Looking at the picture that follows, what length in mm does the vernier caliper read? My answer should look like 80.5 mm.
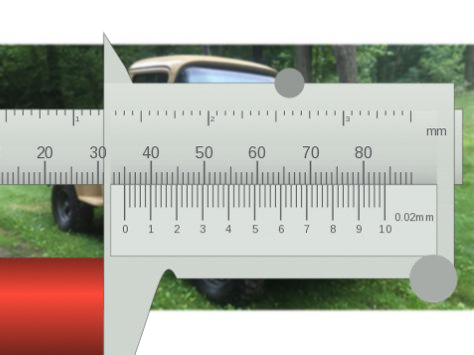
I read 35.0 mm
